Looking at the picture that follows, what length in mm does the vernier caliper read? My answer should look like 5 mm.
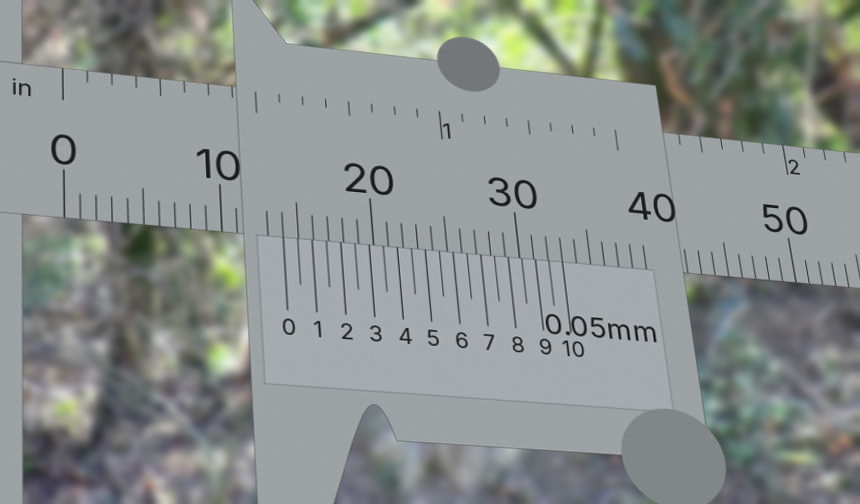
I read 14.0 mm
